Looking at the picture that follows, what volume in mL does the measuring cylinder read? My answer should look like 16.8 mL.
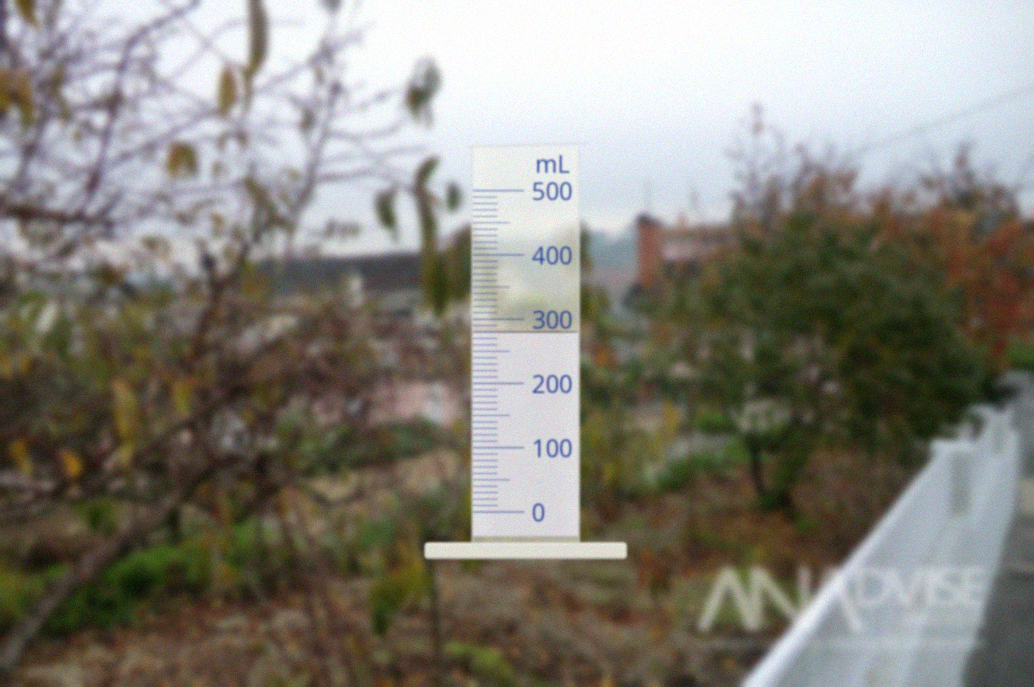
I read 280 mL
